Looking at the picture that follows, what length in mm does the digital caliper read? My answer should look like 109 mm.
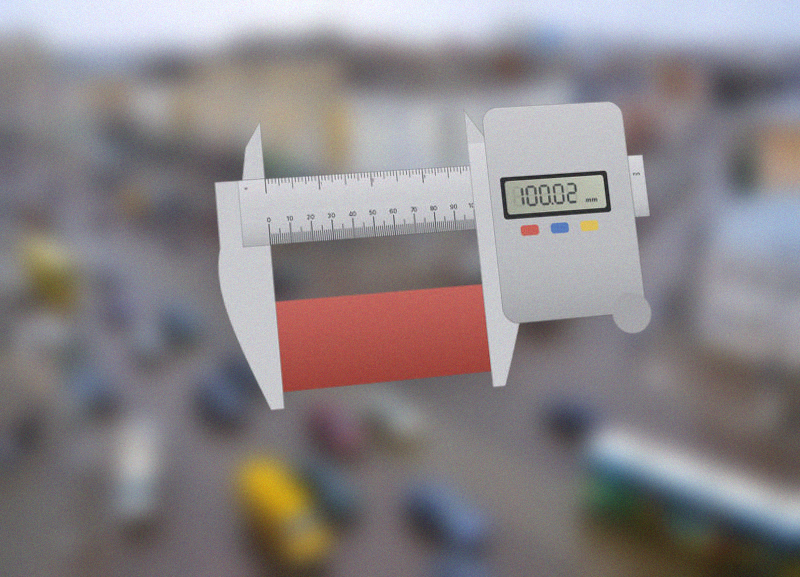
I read 100.02 mm
